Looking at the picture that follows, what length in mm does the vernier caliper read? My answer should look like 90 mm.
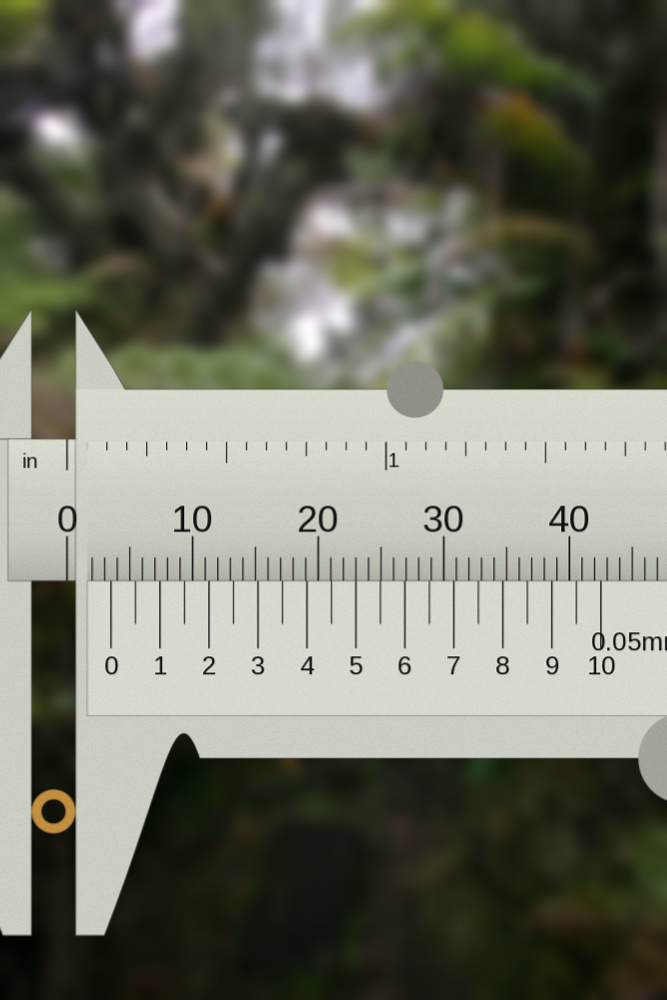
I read 3.5 mm
